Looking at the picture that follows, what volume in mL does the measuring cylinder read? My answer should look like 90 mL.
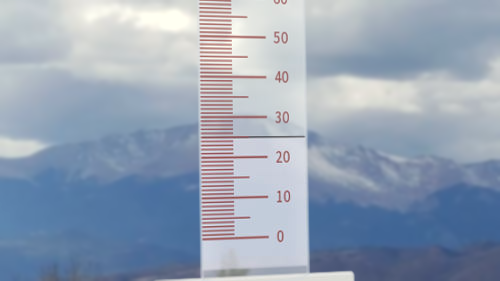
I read 25 mL
